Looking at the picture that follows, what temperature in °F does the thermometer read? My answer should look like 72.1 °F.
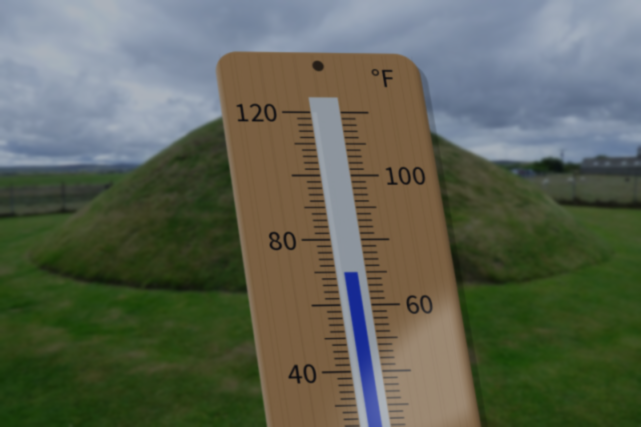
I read 70 °F
